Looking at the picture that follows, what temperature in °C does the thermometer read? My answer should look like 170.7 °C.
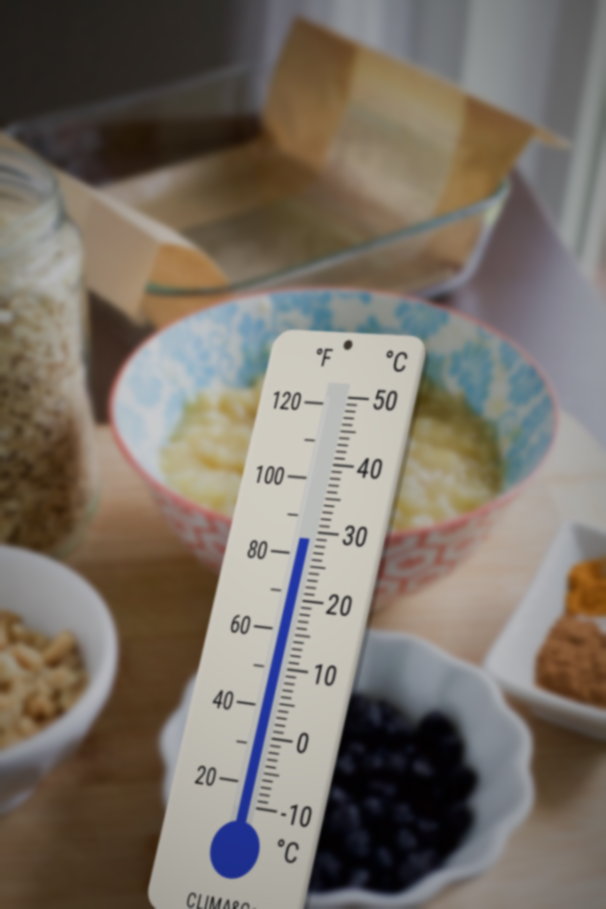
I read 29 °C
